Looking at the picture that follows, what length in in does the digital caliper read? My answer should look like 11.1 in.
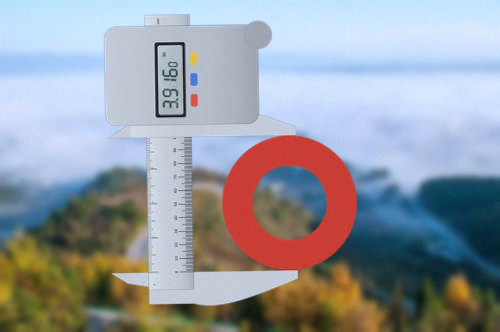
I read 3.9160 in
